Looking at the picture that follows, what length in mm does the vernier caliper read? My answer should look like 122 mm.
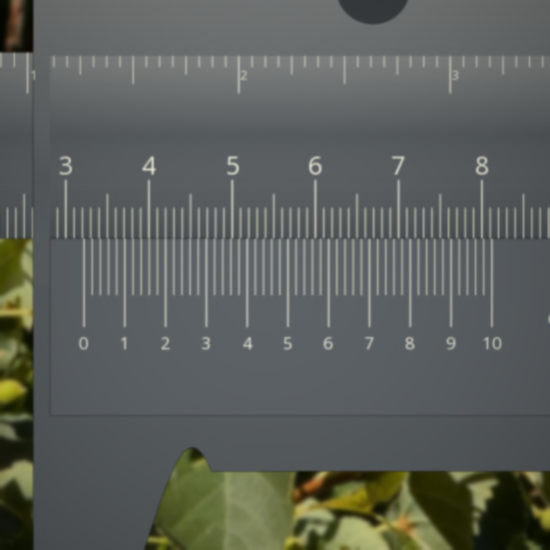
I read 32.2 mm
